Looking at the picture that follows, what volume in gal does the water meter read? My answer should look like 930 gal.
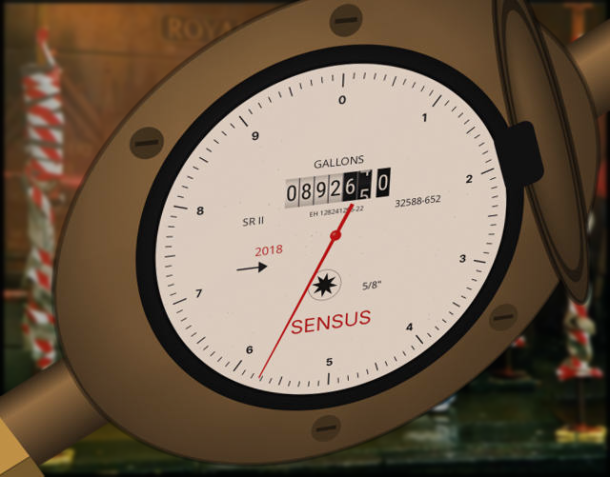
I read 892645.7 gal
